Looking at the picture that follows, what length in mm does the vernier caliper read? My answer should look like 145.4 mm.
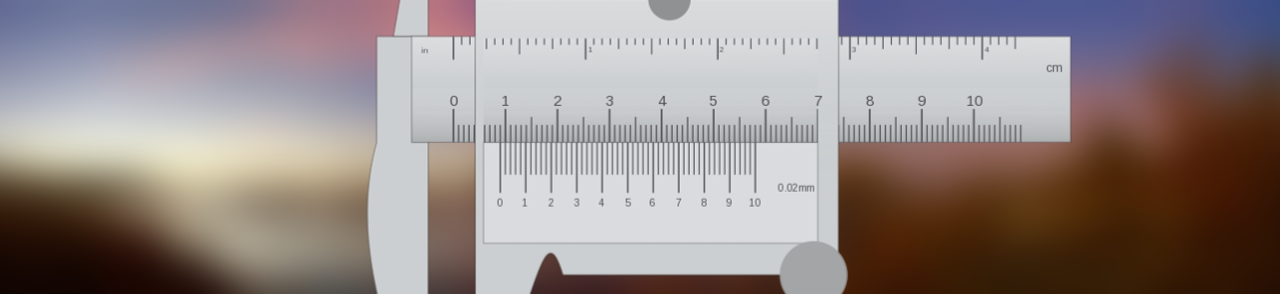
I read 9.0 mm
